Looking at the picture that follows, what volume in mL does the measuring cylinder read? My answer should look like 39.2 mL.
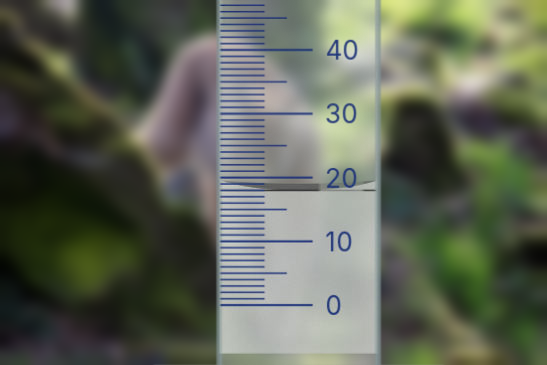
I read 18 mL
